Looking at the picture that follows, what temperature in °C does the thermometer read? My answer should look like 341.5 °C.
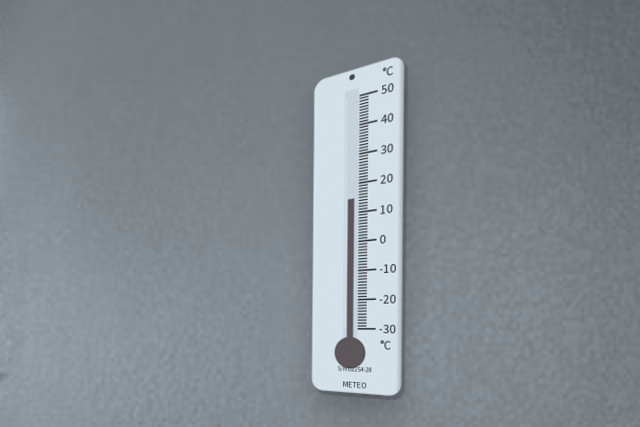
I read 15 °C
